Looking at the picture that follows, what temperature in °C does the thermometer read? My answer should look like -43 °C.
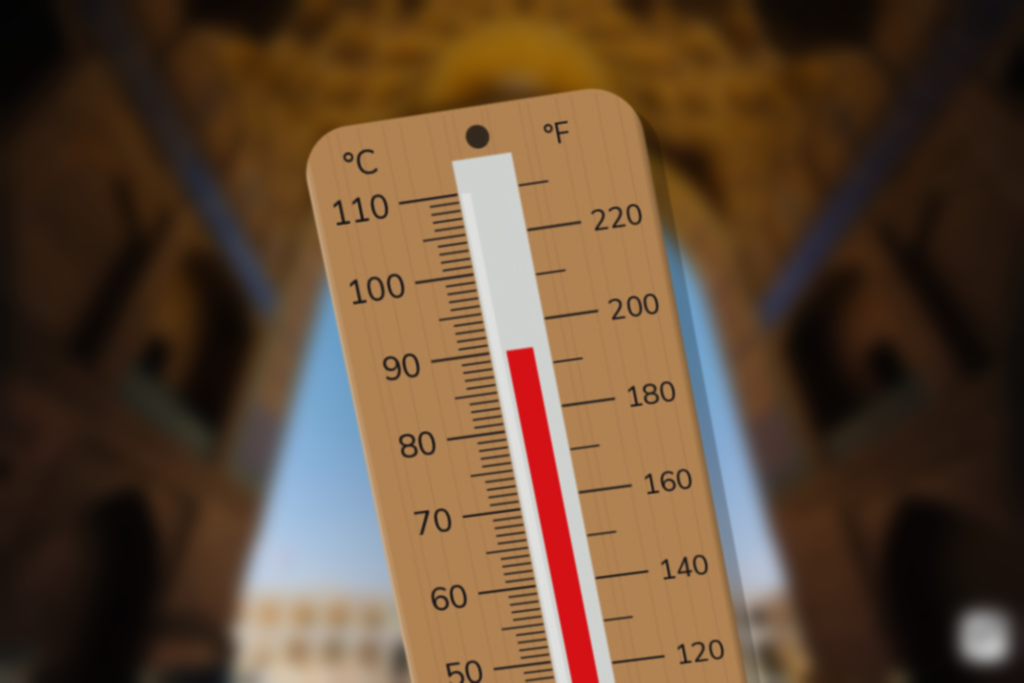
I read 90 °C
